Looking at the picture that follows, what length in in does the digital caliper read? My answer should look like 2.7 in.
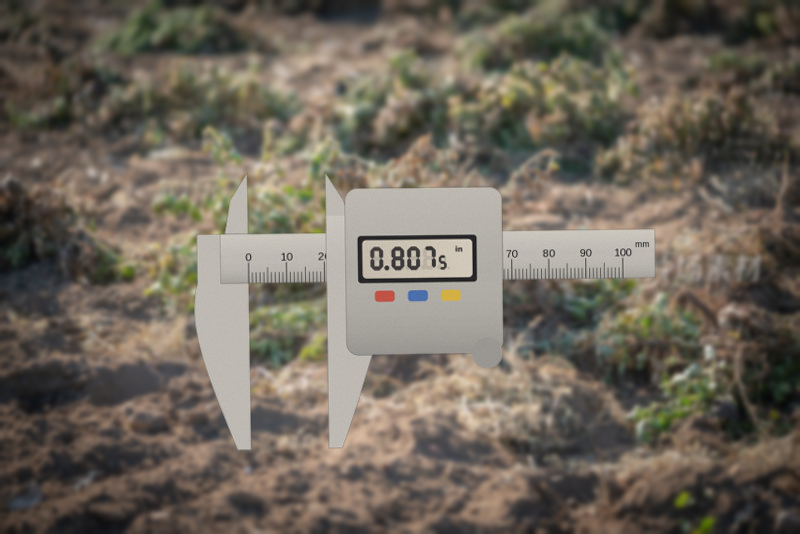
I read 0.8075 in
